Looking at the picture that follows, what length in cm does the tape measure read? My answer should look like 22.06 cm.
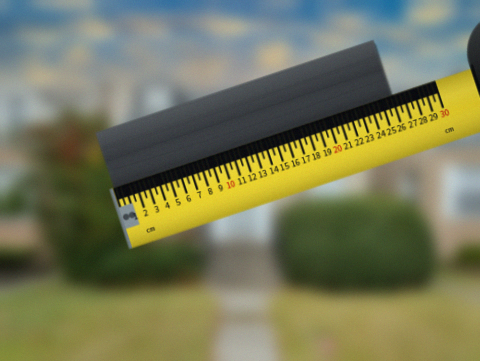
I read 26 cm
